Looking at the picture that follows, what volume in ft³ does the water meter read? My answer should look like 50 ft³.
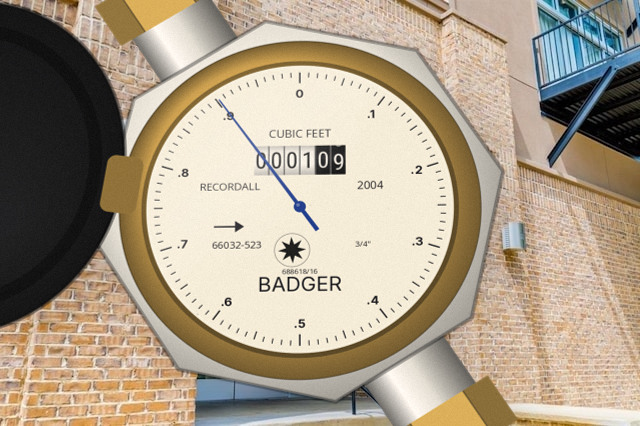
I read 108.90 ft³
